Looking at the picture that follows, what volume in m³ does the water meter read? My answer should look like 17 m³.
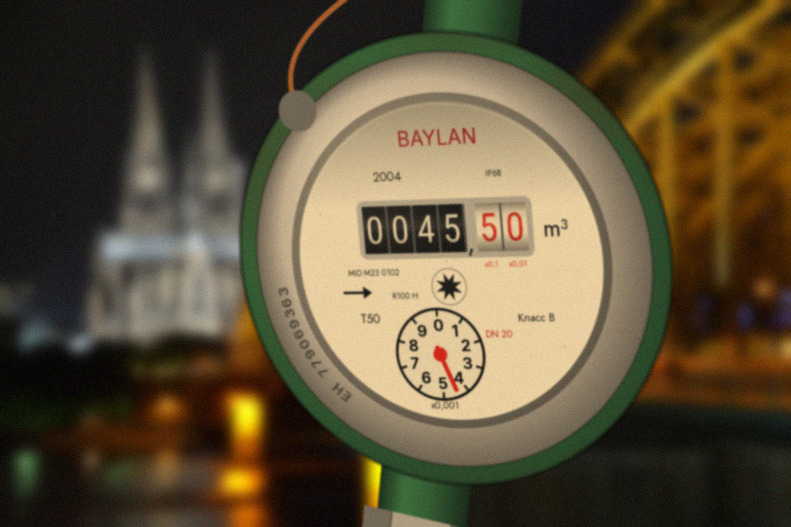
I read 45.504 m³
